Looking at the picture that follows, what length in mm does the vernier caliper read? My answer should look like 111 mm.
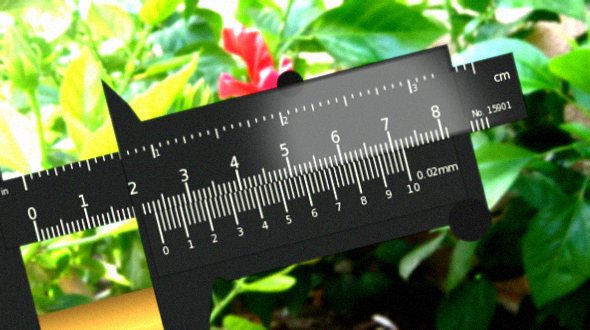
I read 23.0 mm
